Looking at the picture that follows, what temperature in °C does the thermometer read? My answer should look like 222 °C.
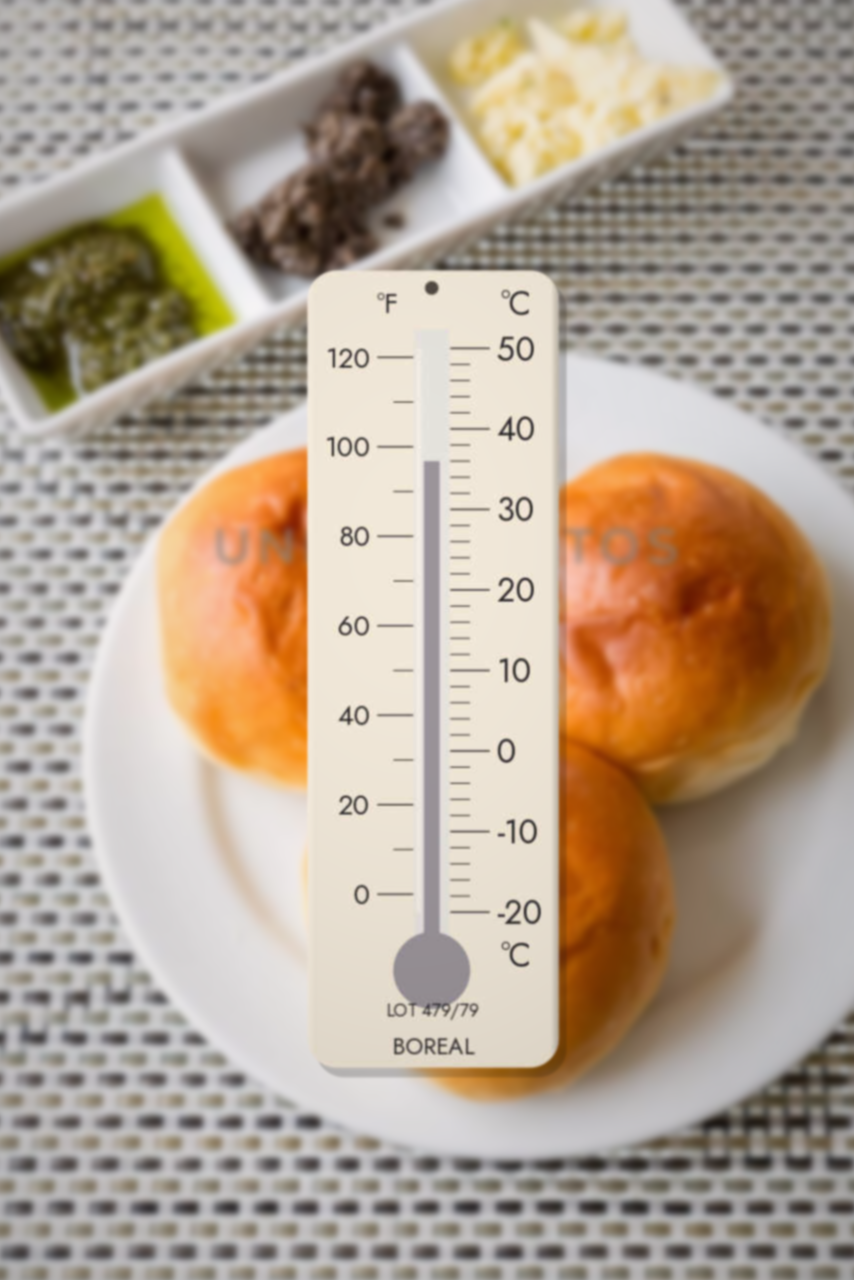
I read 36 °C
